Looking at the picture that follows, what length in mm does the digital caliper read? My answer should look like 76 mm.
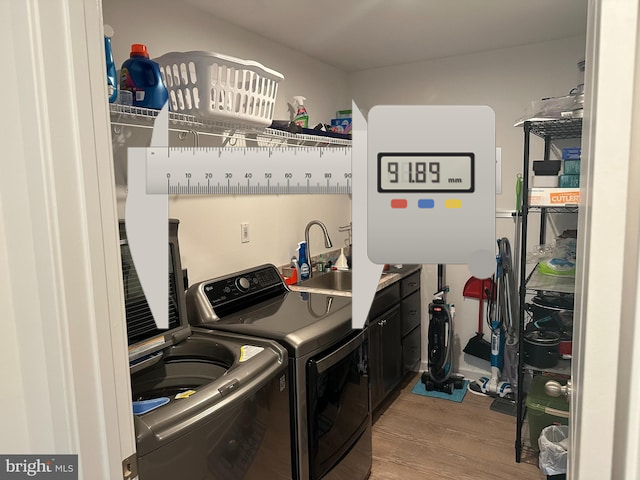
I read 91.89 mm
